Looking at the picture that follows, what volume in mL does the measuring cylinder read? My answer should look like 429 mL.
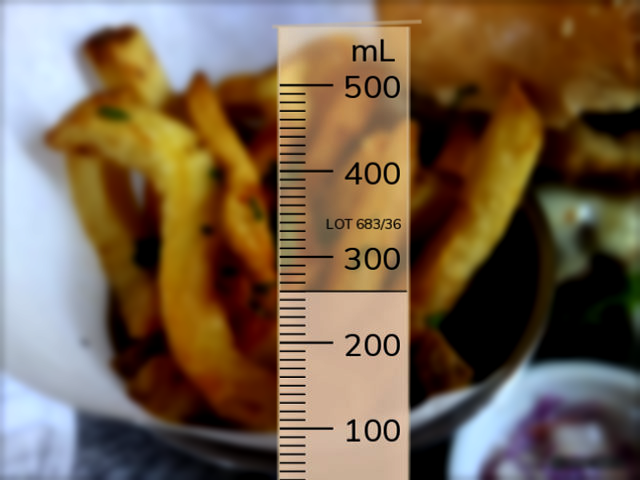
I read 260 mL
